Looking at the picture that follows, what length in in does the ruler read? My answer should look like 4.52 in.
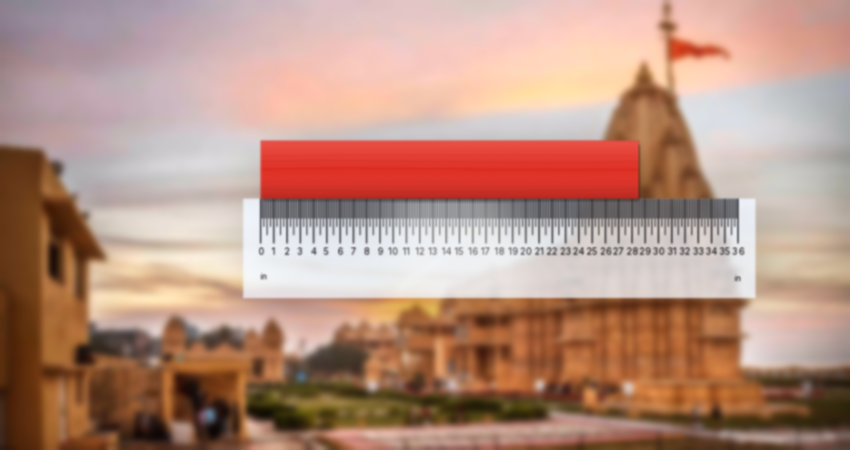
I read 28.5 in
